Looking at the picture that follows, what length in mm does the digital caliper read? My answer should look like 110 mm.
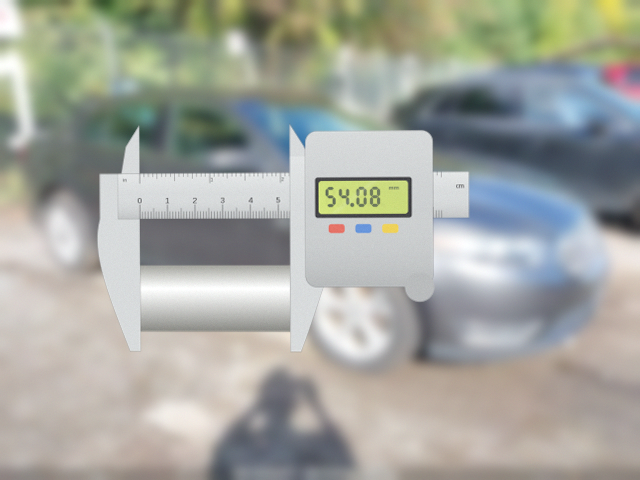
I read 54.08 mm
